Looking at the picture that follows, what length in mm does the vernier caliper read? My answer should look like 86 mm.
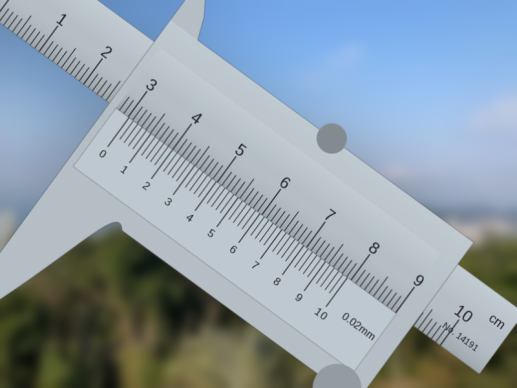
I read 30.2 mm
